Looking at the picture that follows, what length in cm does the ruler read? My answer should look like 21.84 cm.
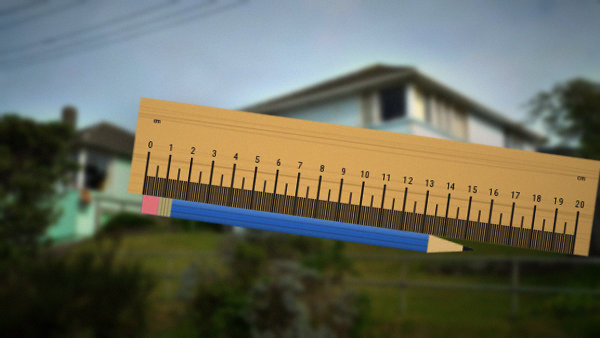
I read 15.5 cm
